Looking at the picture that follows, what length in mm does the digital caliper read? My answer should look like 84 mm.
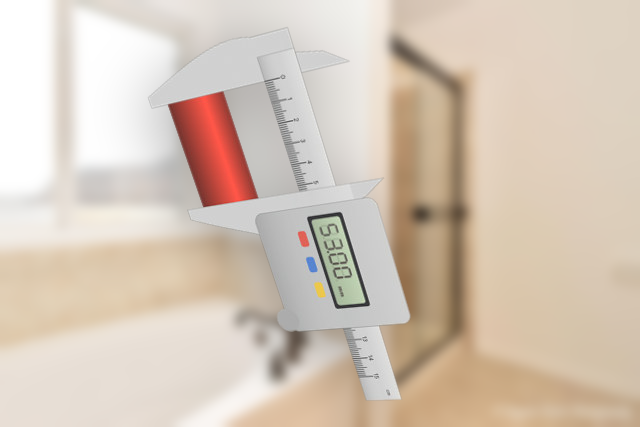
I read 53.00 mm
